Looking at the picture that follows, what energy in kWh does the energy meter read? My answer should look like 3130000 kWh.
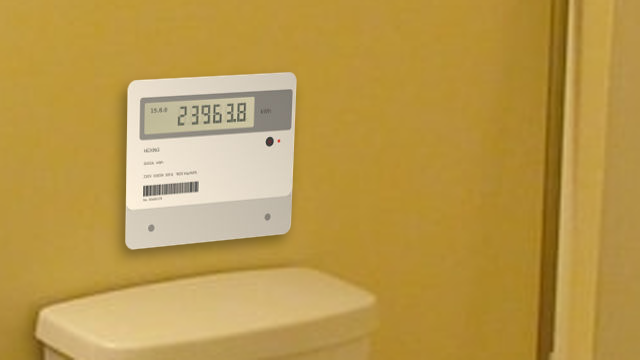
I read 23963.8 kWh
